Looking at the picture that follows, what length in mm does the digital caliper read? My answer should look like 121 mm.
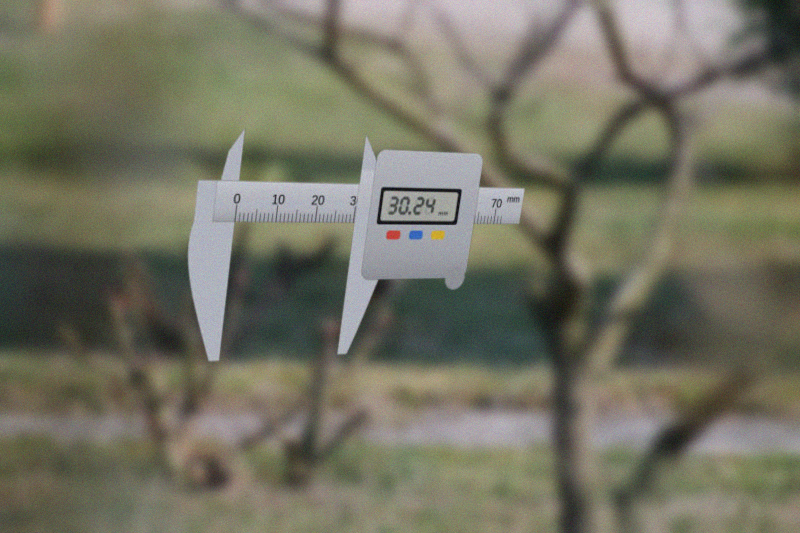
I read 30.24 mm
